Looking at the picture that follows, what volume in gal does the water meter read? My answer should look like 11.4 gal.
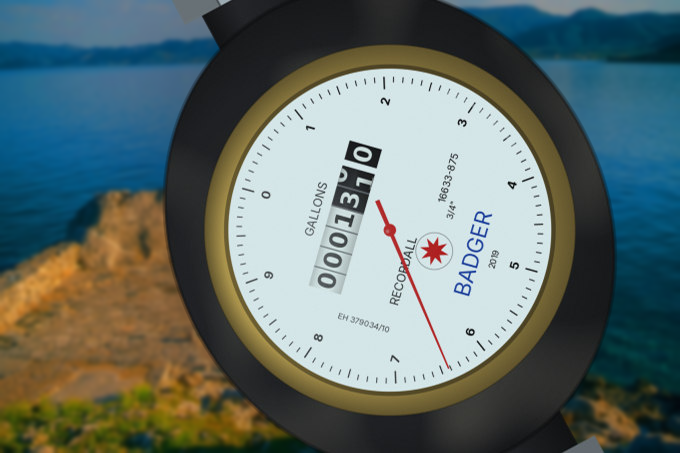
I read 1306.4 gal
